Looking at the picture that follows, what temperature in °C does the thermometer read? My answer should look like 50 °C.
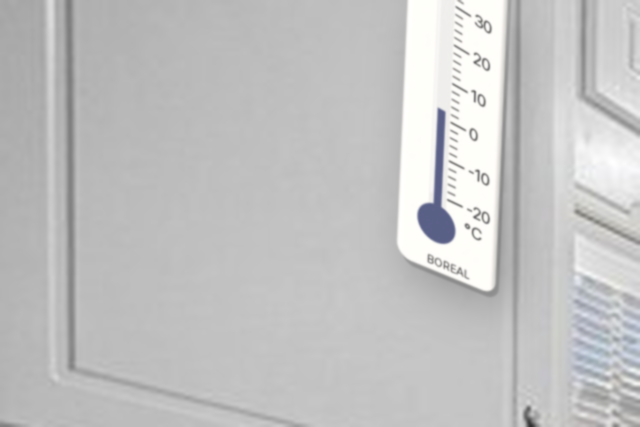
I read 2 °C
